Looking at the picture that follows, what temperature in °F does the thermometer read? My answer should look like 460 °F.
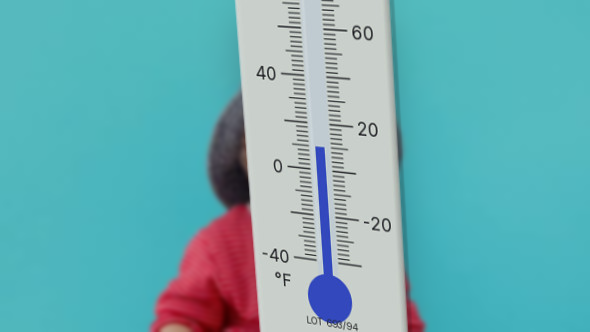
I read 10 °F
